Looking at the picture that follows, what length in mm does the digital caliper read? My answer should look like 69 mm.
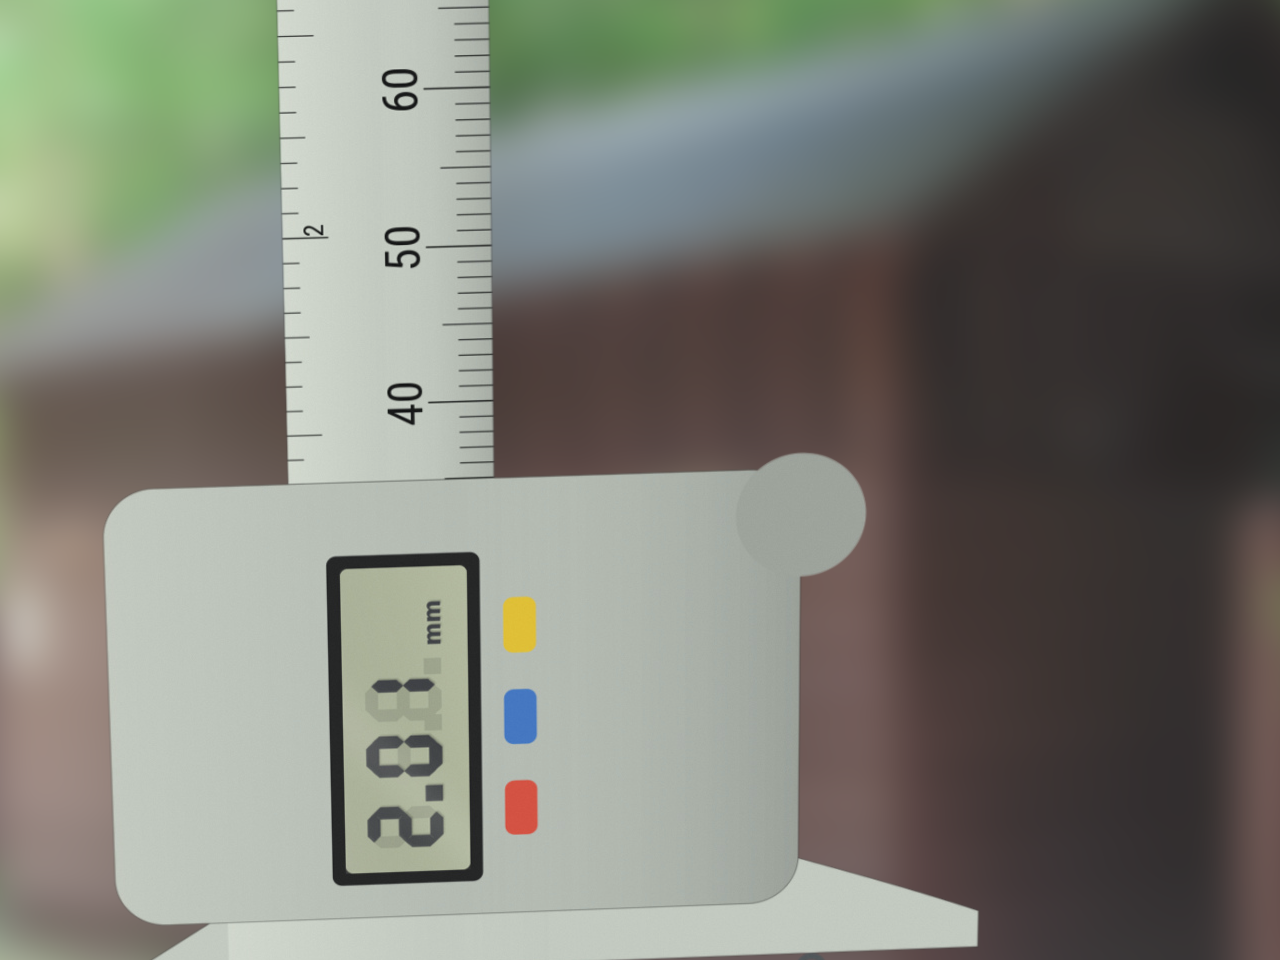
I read 2.01 mm
